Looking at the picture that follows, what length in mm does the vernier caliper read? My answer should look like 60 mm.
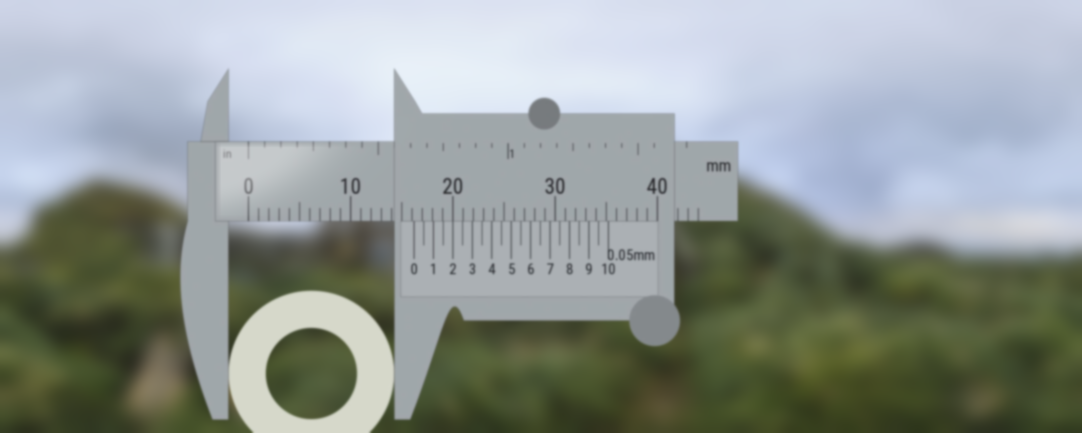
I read 16.2 mm
